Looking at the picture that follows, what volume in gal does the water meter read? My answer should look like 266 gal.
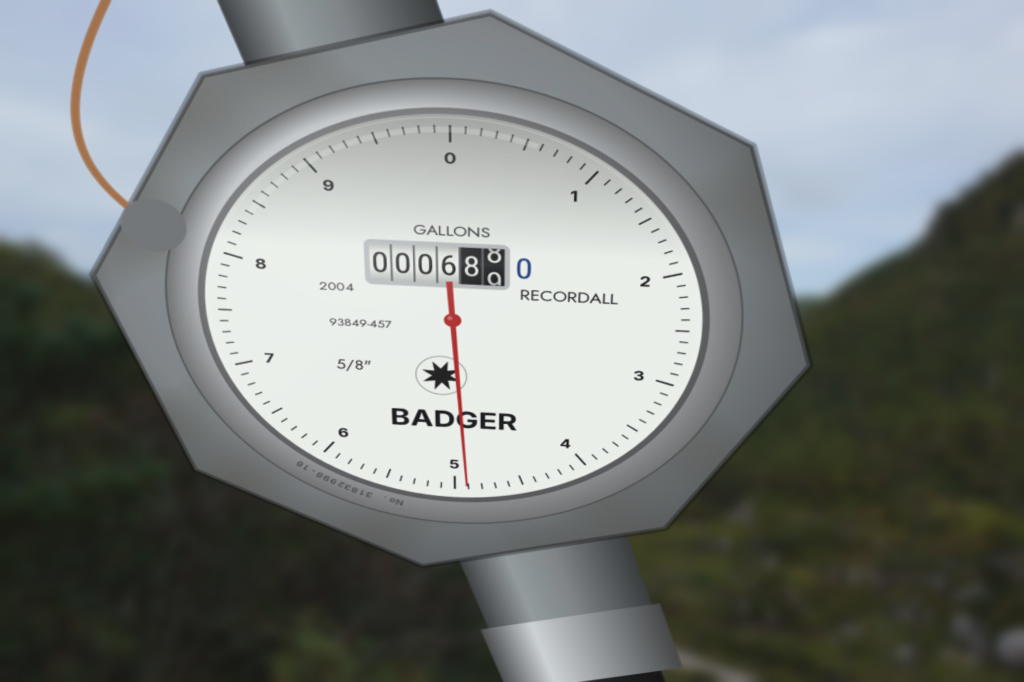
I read 6884.9 gal
